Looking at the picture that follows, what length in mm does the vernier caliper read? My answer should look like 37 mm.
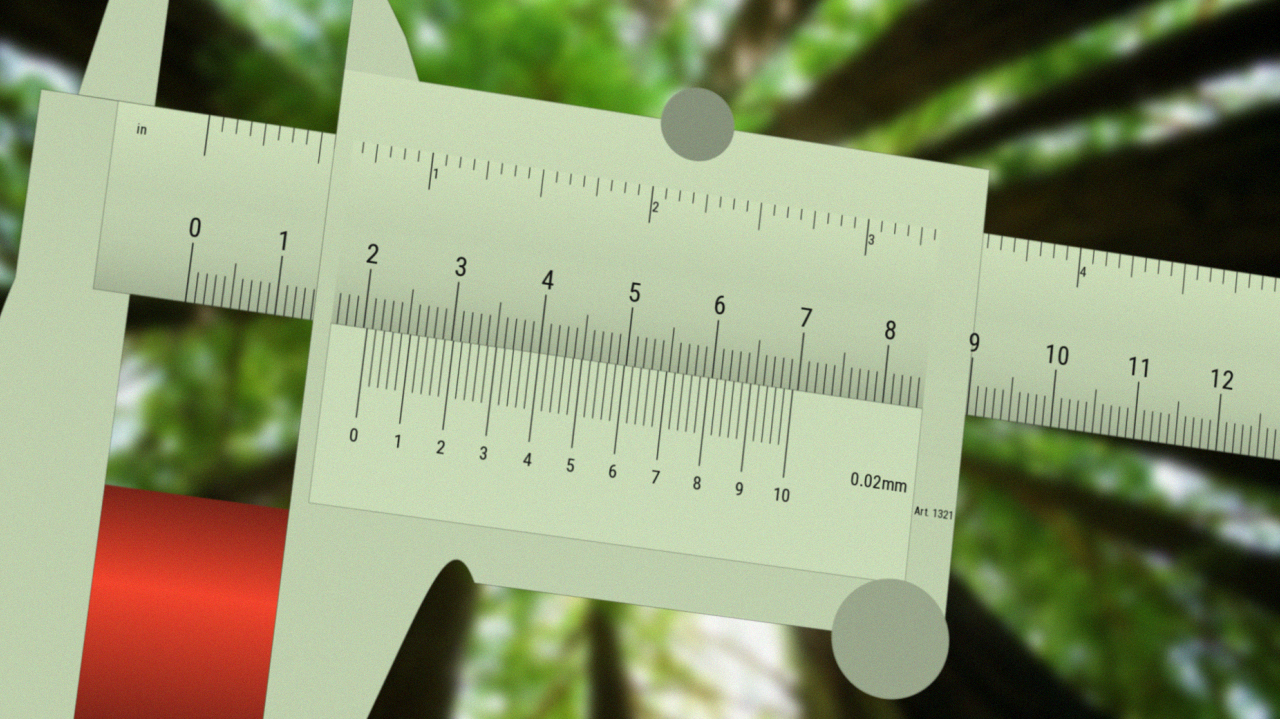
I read 20.4 mm
